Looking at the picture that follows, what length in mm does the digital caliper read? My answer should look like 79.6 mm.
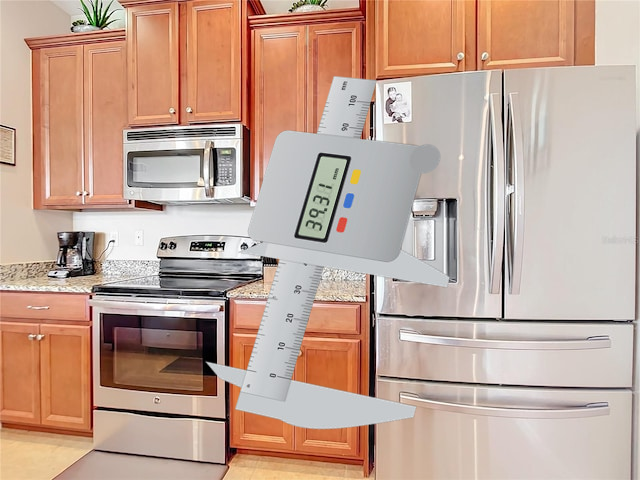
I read 39.31 mm
